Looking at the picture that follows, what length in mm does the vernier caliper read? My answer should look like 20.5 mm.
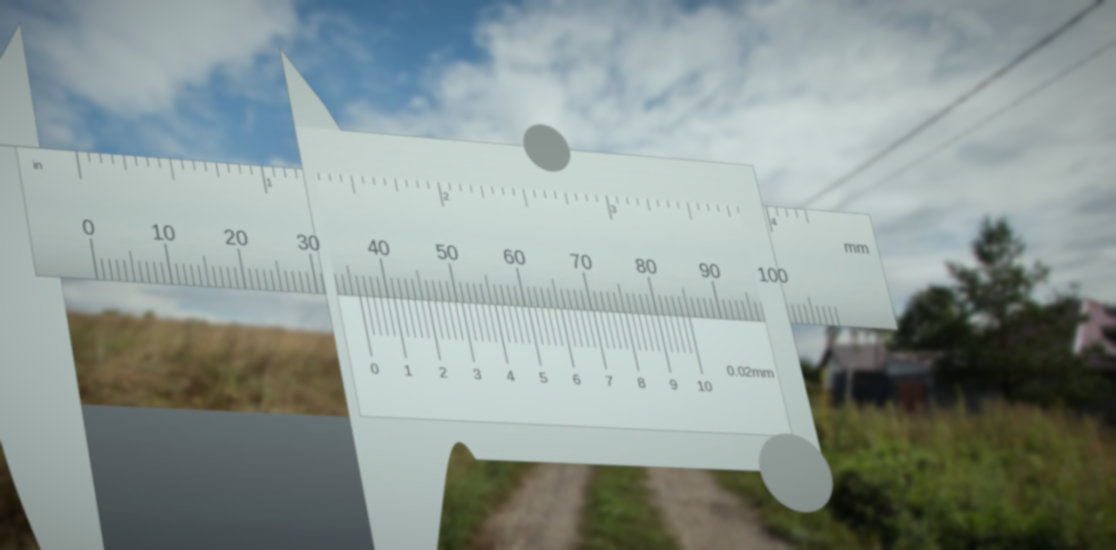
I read 36.0 mm
